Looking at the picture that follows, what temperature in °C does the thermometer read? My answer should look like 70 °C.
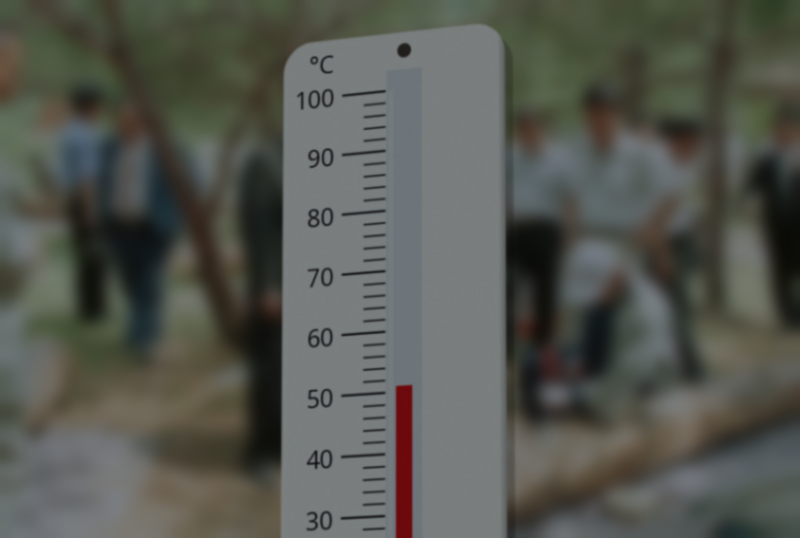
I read 51 °C
